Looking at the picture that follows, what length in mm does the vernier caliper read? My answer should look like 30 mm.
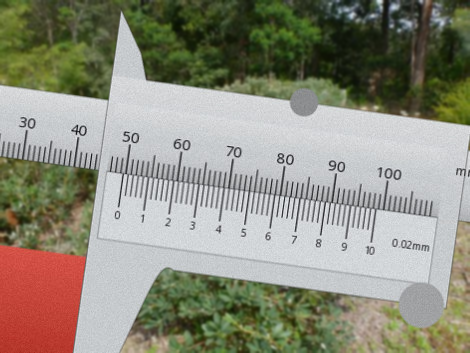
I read 49.5 mm
